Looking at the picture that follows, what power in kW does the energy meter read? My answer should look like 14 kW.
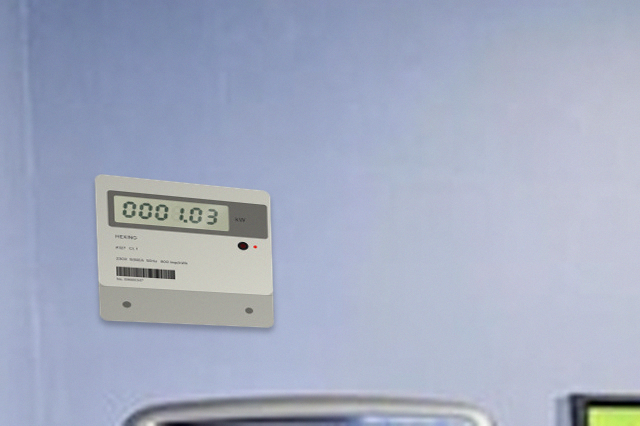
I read 1.03 kW
